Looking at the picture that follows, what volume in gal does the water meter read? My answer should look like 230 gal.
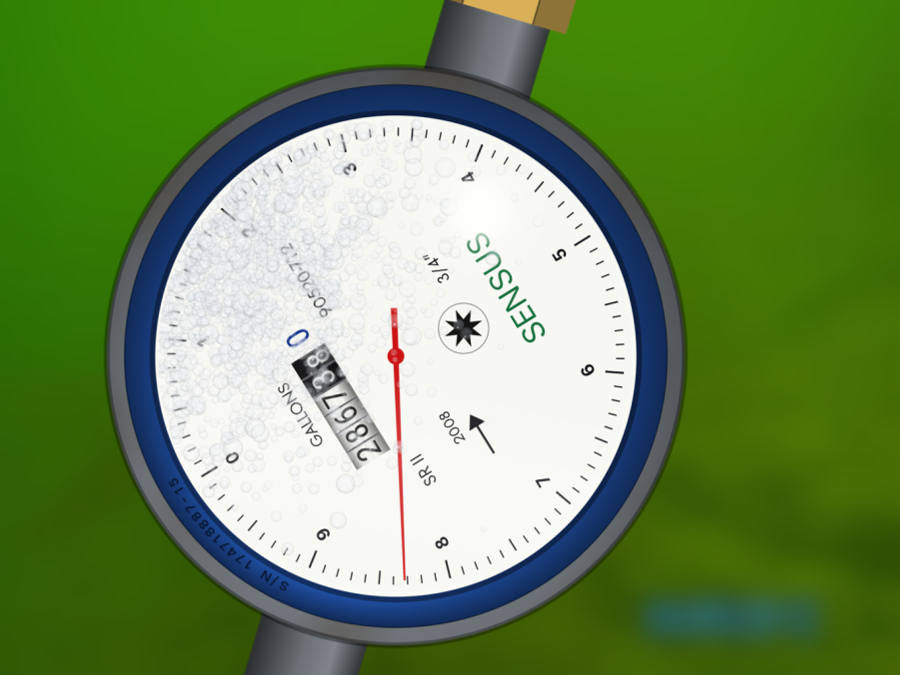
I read 2867378.3 gal
